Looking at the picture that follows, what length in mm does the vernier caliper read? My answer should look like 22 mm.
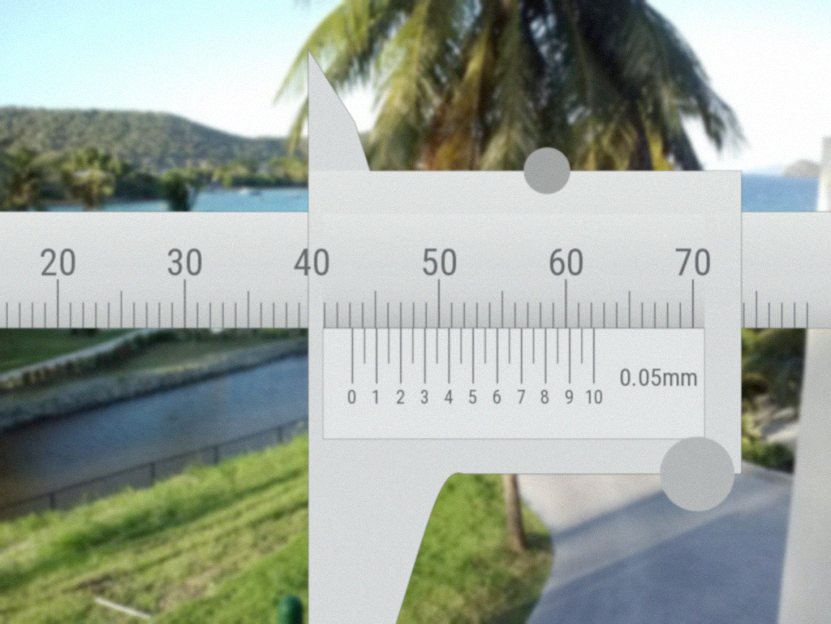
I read 43.2 mm
